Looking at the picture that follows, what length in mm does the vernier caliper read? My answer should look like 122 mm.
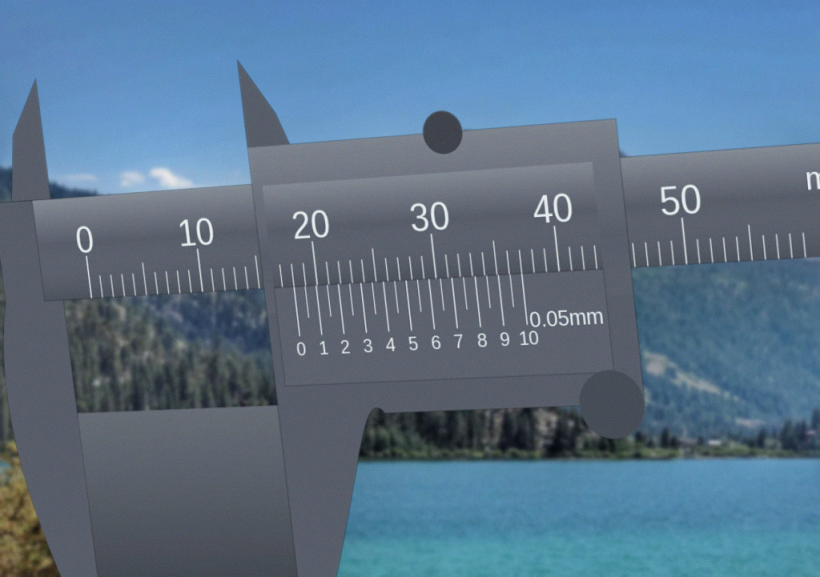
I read 18.0 mm
